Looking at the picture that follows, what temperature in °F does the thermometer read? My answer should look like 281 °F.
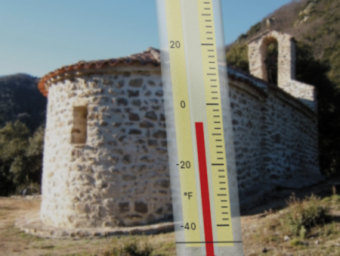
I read -6 °F
